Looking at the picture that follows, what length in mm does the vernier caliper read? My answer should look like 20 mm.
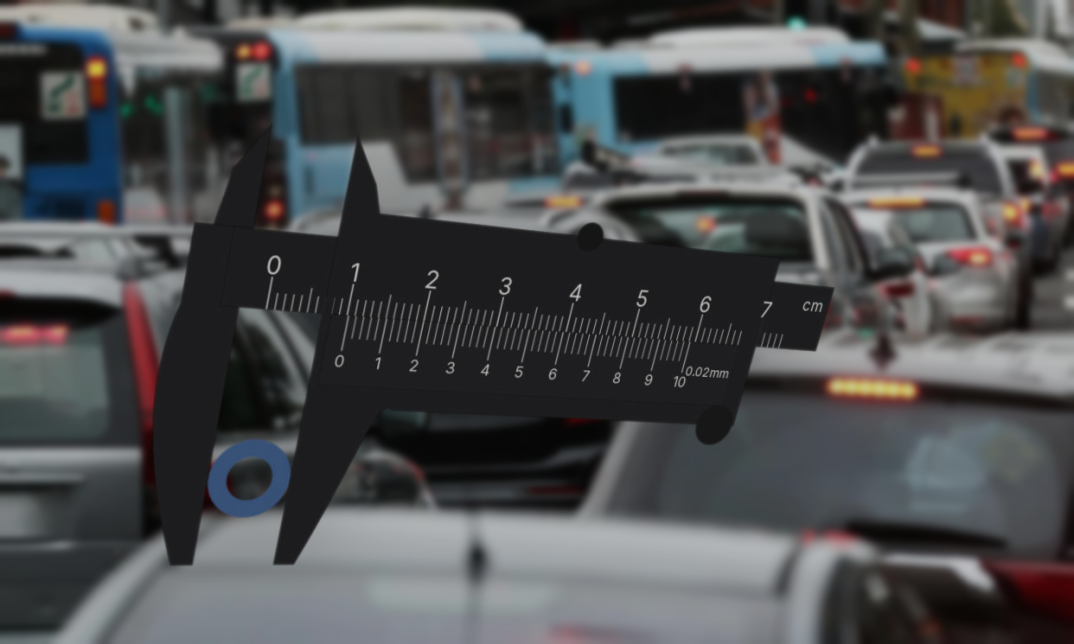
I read 10.2 mm
